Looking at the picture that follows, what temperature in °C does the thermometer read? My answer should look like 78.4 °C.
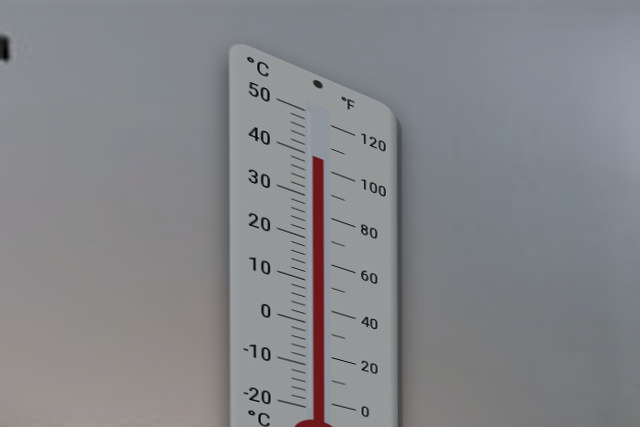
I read 40 °C
